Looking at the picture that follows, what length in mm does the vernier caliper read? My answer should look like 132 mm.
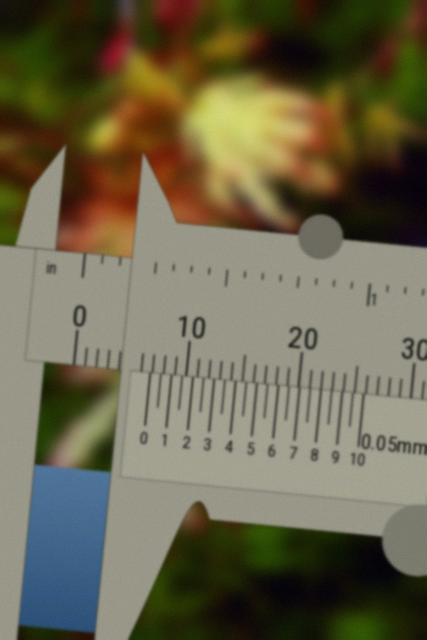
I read 6.8 mm
